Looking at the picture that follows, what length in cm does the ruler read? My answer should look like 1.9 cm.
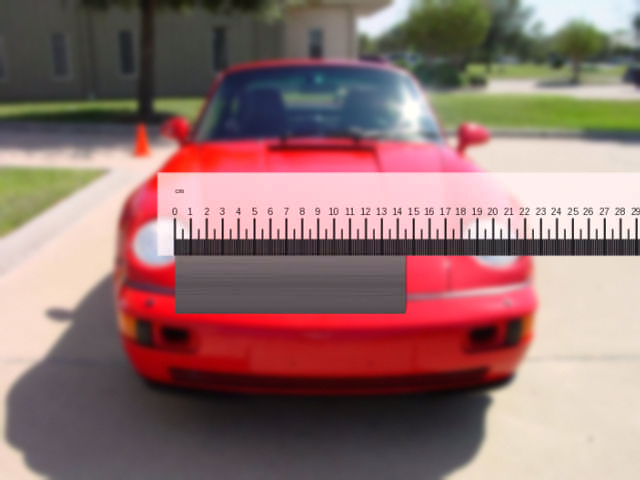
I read 14.5 cm
